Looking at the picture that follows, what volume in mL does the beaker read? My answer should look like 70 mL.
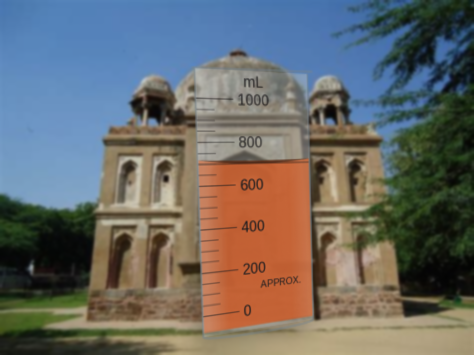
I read 700 mL
